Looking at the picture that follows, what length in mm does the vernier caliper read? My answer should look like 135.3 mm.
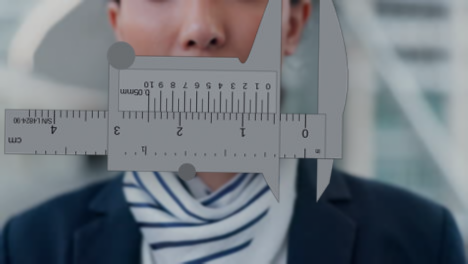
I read 6.0 mm
